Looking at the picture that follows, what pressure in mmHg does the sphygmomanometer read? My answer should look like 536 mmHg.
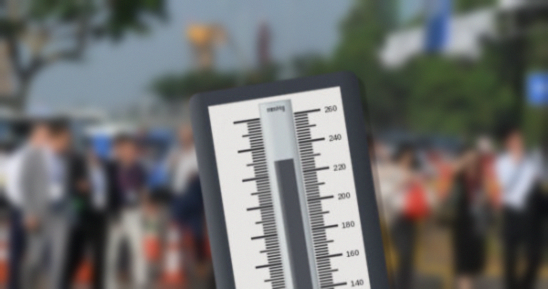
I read 230 mmHg
